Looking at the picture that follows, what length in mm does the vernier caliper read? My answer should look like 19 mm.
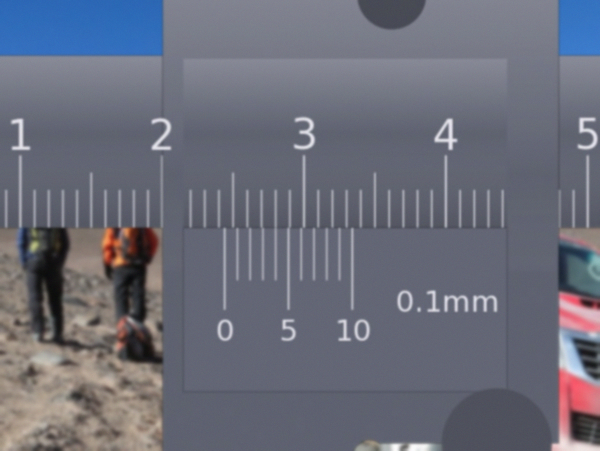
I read 24.4 mm
